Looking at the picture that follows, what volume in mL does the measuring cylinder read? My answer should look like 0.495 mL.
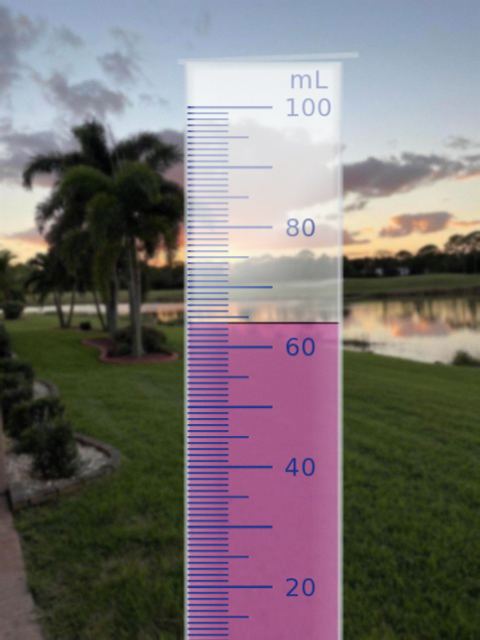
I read 64 mL
